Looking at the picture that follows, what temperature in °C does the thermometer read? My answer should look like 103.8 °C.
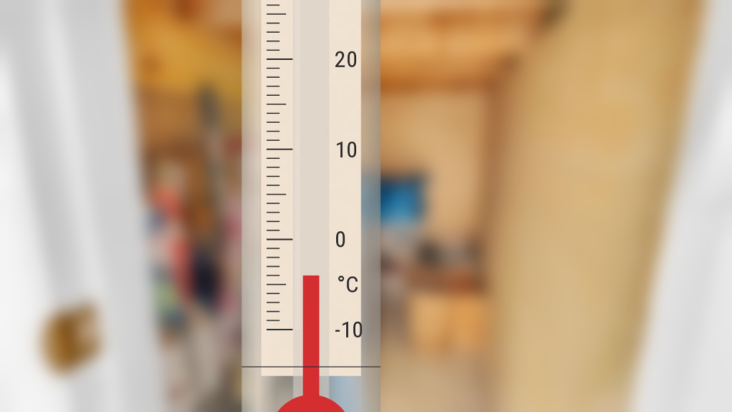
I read -4 °C
